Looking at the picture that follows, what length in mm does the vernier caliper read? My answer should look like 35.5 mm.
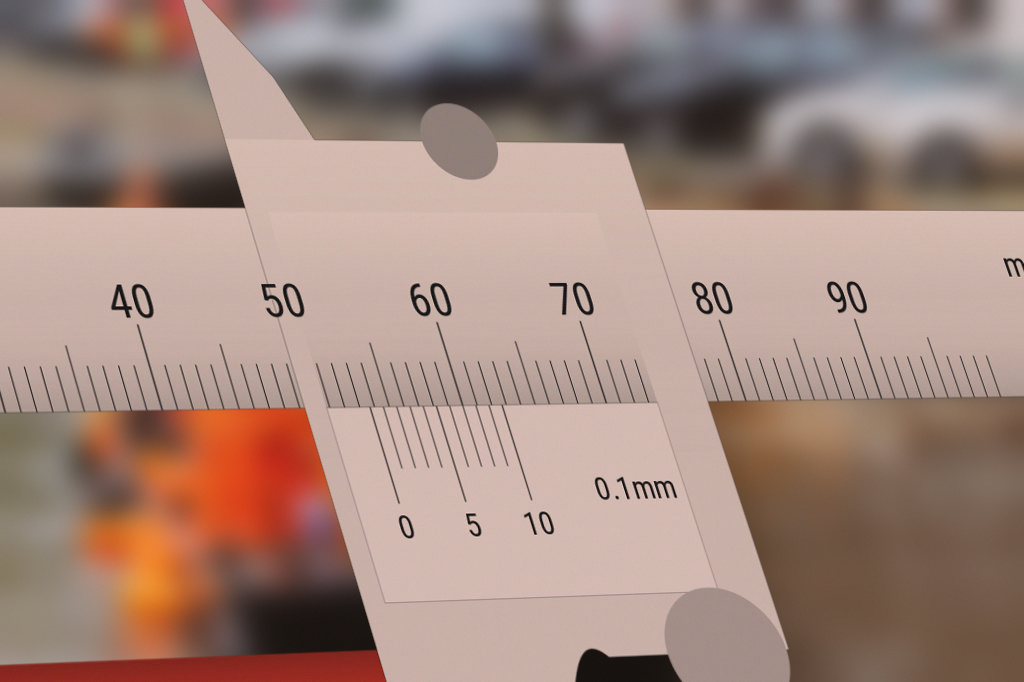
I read 53.7 mm
